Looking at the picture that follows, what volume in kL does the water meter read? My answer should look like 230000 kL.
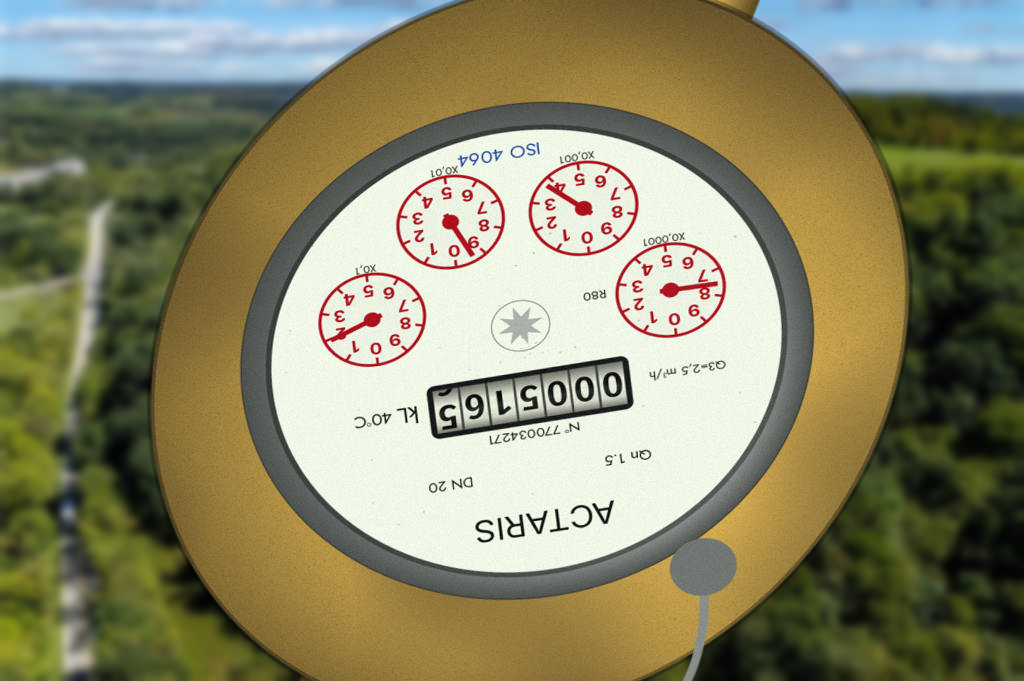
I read 5165.1937 kL
